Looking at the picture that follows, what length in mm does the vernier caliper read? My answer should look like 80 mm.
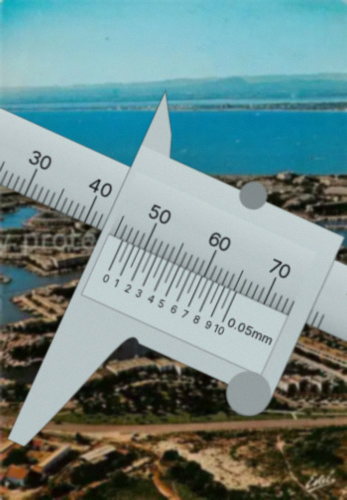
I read 46.4 mm
